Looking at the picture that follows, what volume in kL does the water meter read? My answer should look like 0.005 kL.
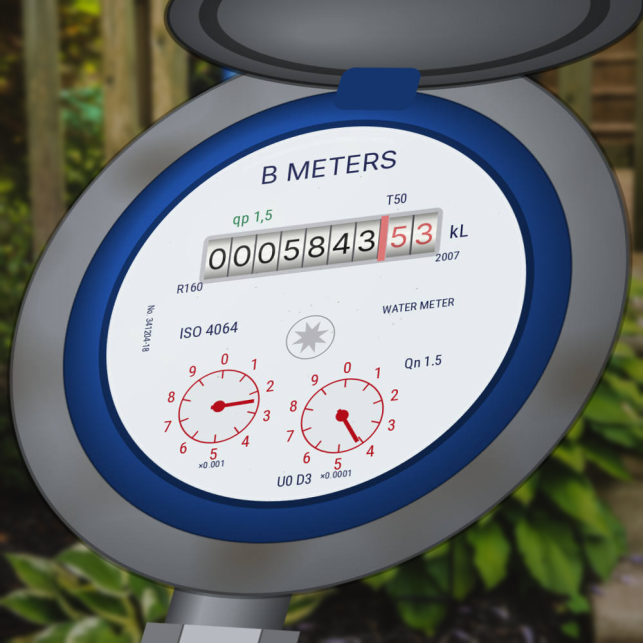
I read 5843.5324 kL
